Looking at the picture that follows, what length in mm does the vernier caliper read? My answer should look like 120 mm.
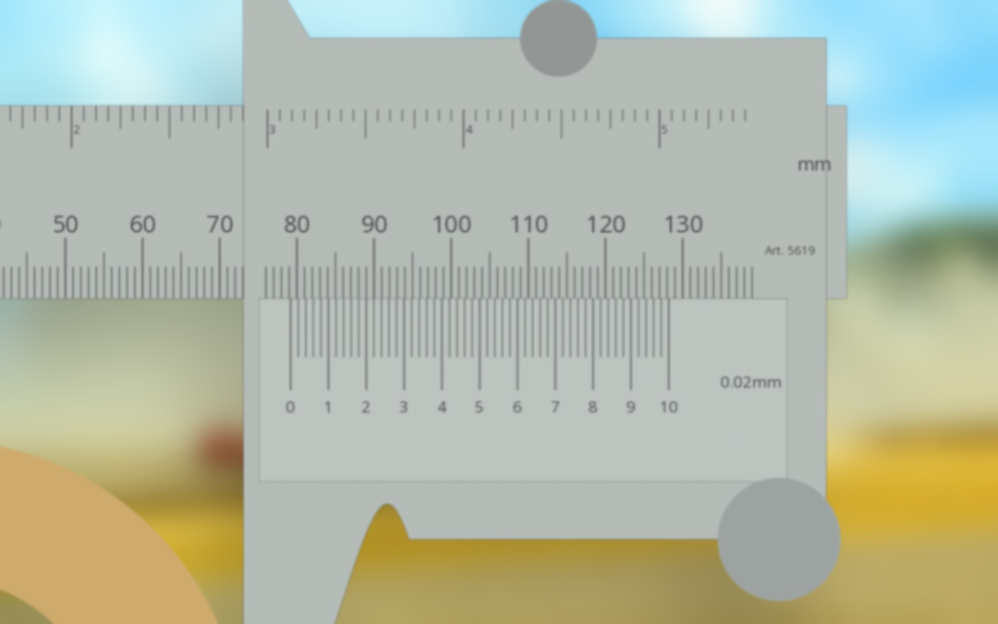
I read 79.2 mm
